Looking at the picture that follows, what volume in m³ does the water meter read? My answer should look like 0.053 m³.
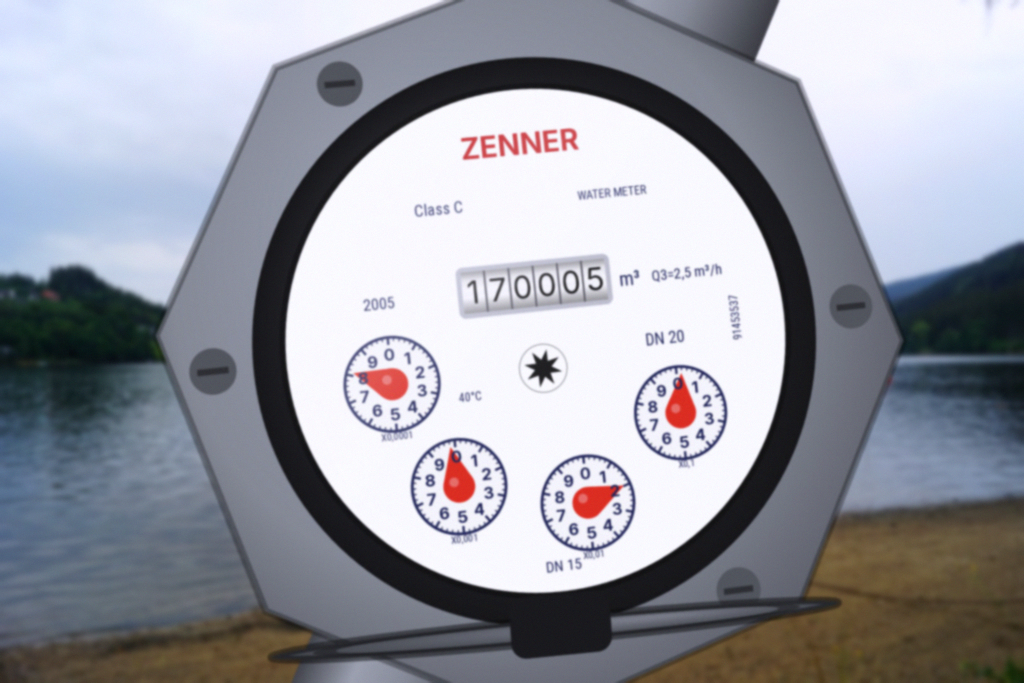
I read 170005.0198 m³
